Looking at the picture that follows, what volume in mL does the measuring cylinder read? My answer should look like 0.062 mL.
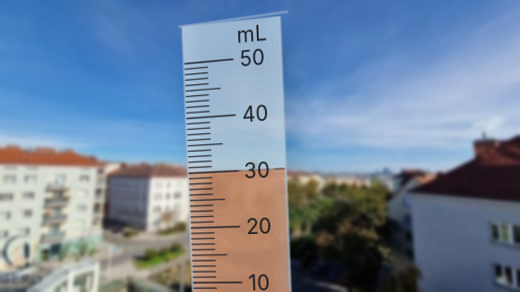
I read 30 mL
